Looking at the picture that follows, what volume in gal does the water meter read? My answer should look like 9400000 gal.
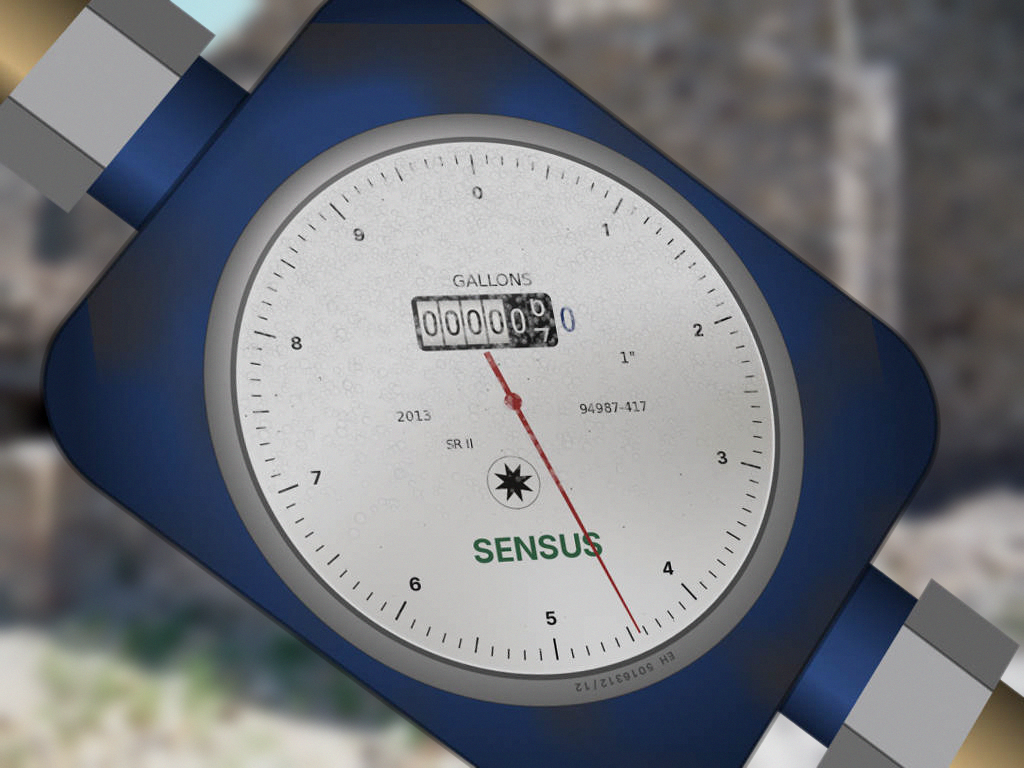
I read 64.4 gal
